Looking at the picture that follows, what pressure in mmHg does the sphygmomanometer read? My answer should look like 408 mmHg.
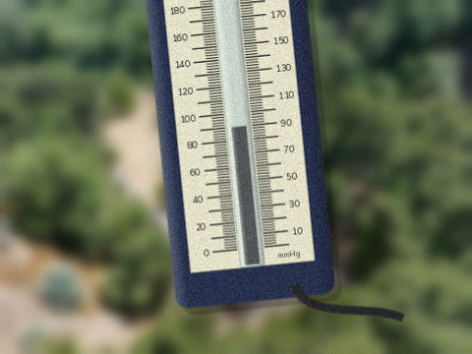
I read 90 mmHg
